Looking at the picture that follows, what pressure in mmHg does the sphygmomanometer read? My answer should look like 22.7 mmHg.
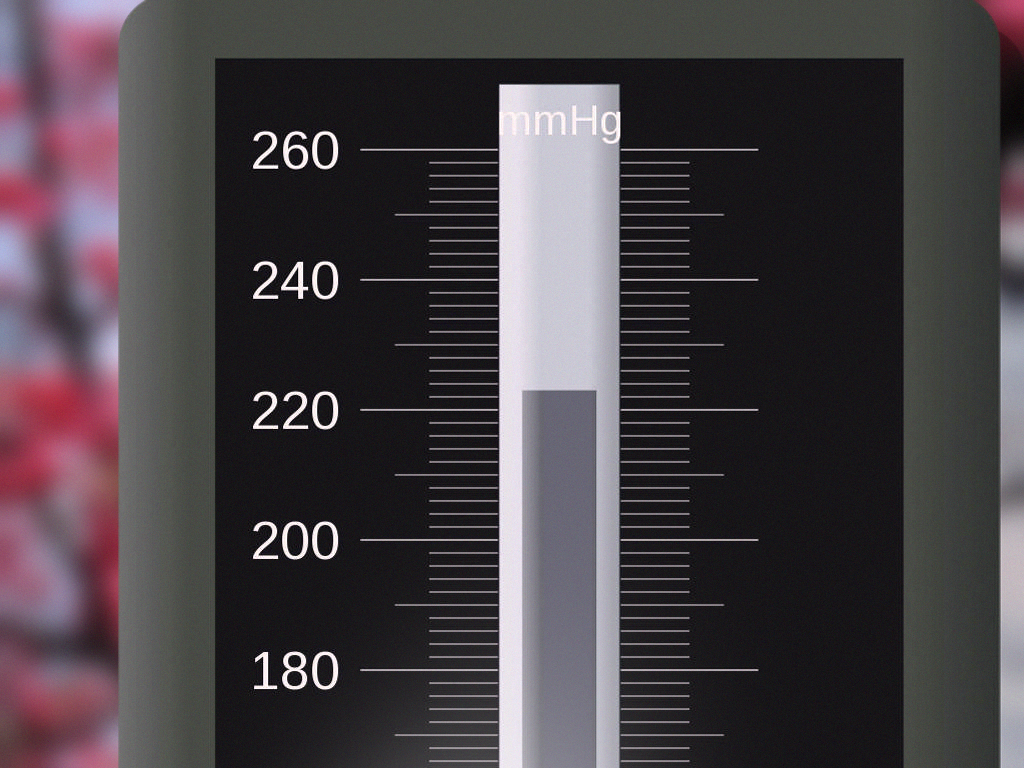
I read 223 mmHg
